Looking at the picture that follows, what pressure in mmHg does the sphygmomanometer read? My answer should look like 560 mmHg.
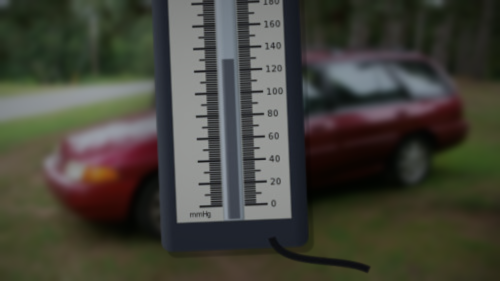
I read 130 mmHg
